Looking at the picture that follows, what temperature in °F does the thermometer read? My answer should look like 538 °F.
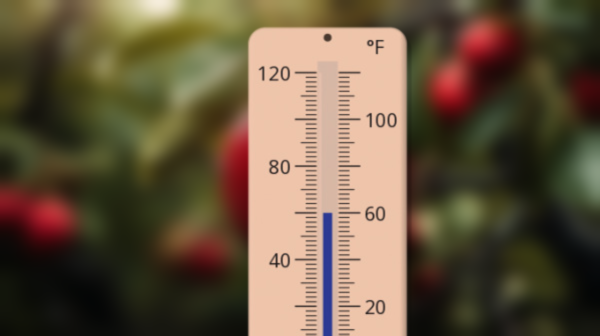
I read 60 °F
